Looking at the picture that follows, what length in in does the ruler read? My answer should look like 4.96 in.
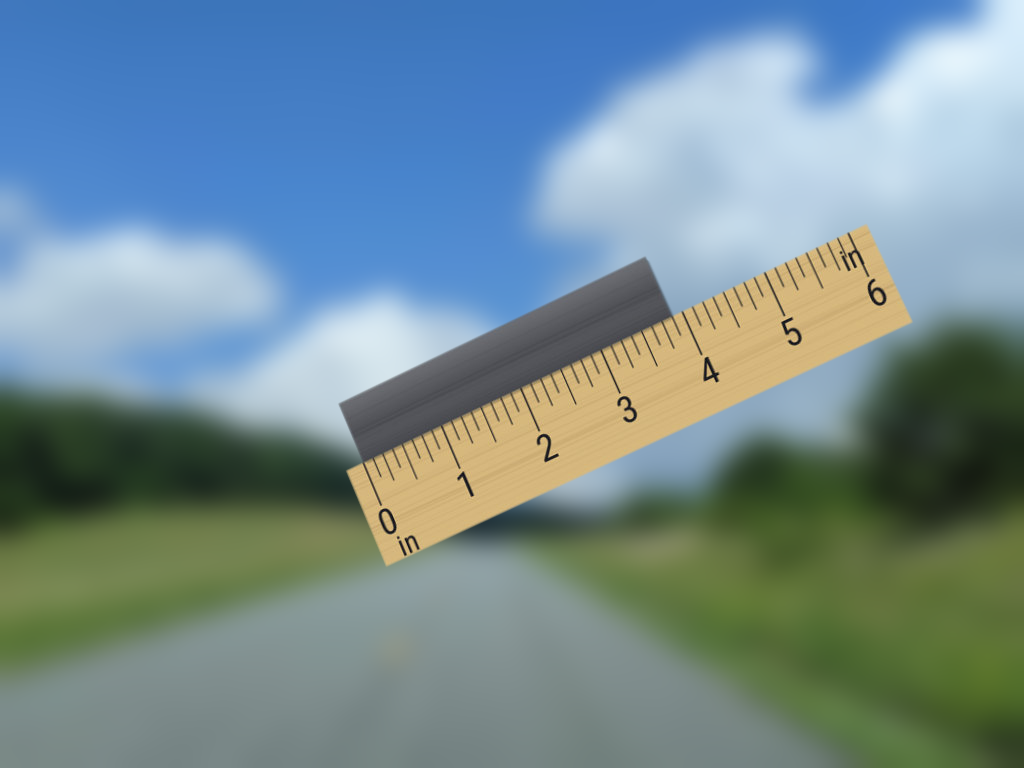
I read 3.875 in
